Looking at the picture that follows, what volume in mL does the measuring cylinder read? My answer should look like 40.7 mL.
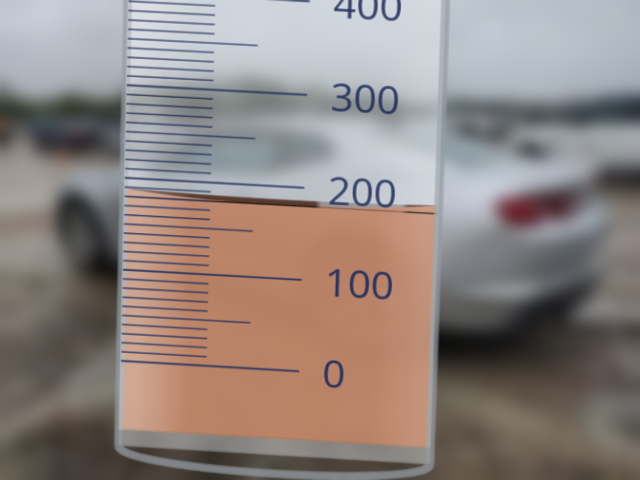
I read 180 mL
